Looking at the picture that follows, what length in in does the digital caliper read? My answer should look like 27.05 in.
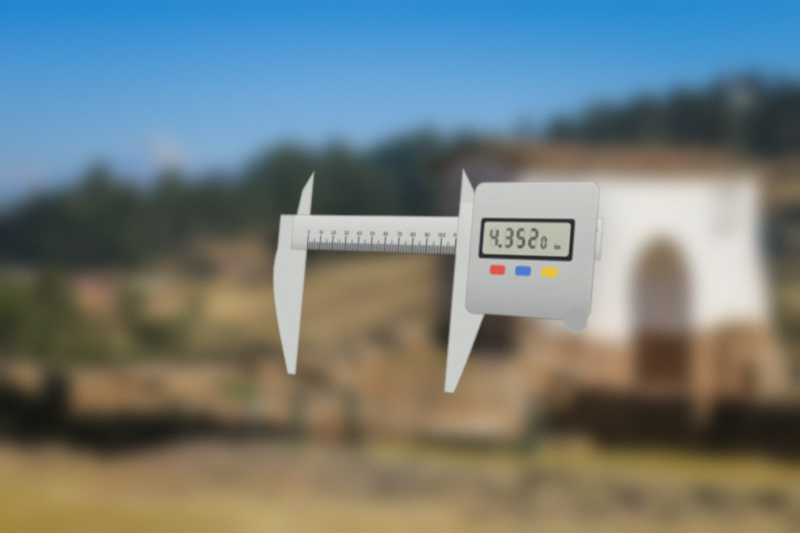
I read 4.3520 in
